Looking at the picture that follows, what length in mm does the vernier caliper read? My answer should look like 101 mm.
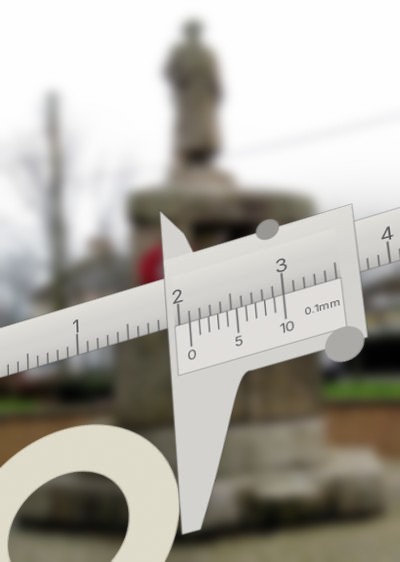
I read 21.0 mm
